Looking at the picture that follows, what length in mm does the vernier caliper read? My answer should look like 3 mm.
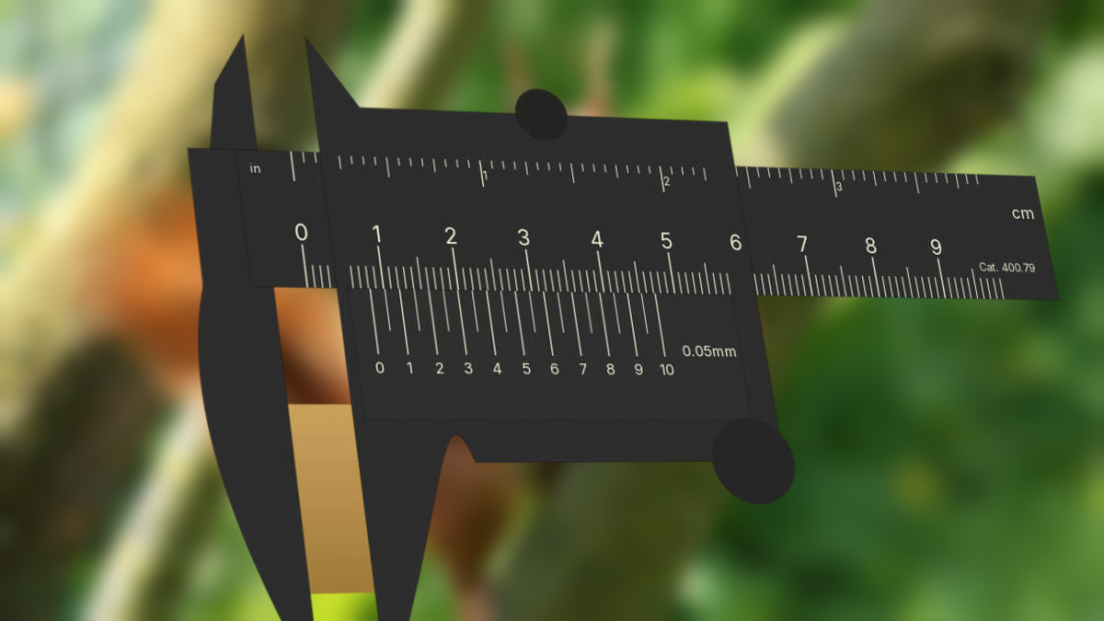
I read 8.2 mm
